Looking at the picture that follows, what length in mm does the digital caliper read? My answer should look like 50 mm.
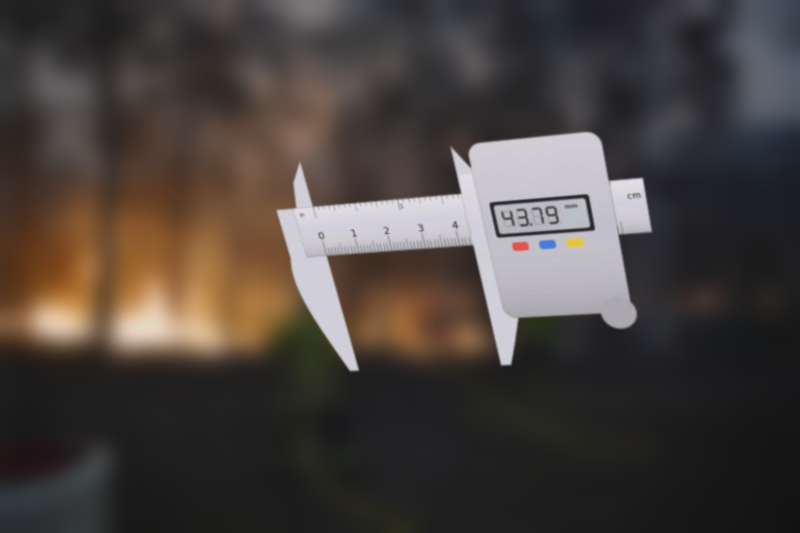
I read 43.79 mm
